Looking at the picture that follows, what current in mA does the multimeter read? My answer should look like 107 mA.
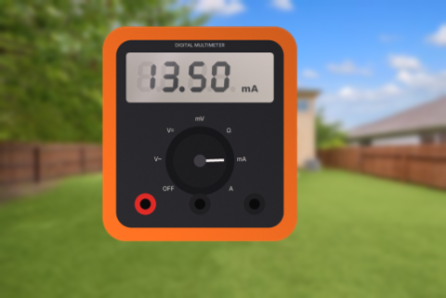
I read 13.50 mA
